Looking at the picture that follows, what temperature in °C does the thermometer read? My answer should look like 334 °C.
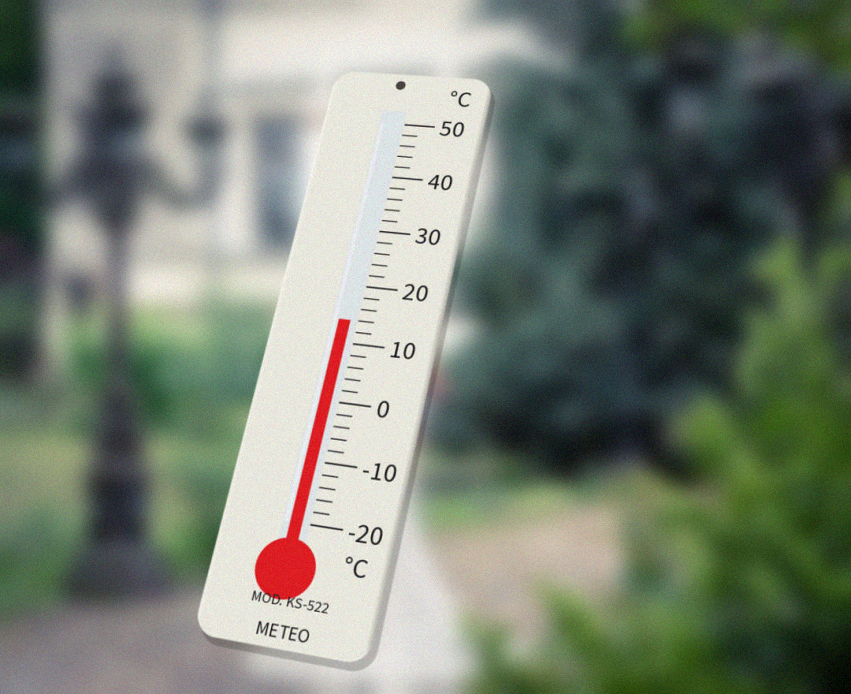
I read 14 °C
